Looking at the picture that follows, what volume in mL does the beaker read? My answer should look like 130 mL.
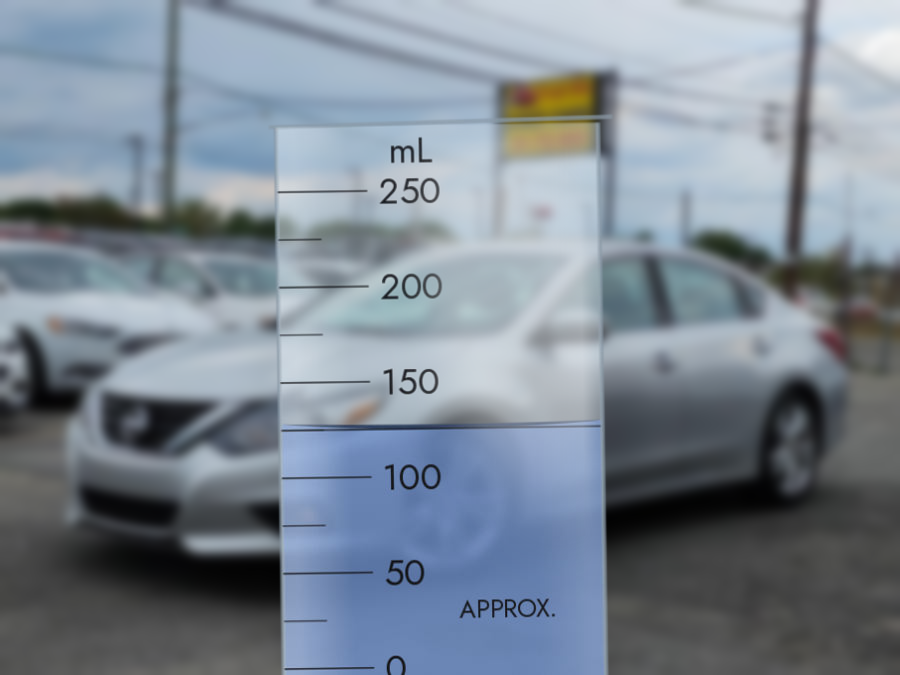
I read 125 mL
